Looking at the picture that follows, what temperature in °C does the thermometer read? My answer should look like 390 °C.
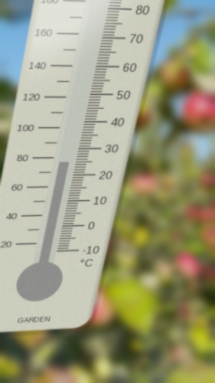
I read 25 °C
